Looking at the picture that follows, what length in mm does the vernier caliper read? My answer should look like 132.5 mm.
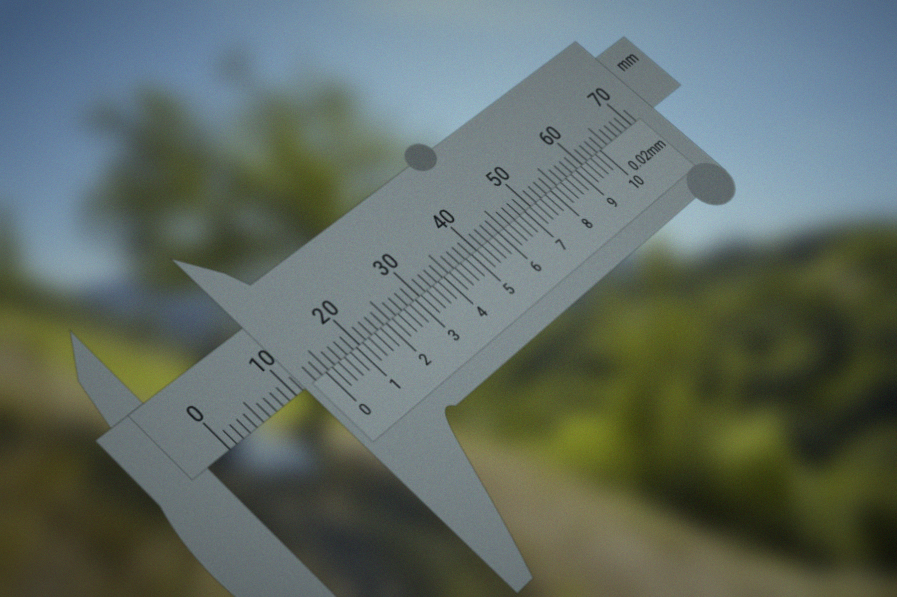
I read 14.6 mm
